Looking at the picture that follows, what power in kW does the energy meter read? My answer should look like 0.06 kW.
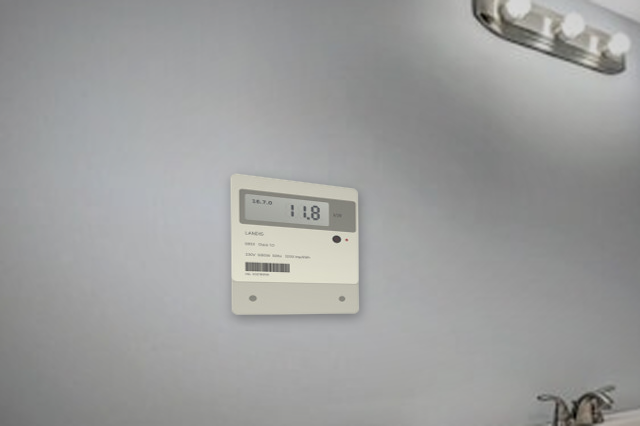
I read 11.8 kW
